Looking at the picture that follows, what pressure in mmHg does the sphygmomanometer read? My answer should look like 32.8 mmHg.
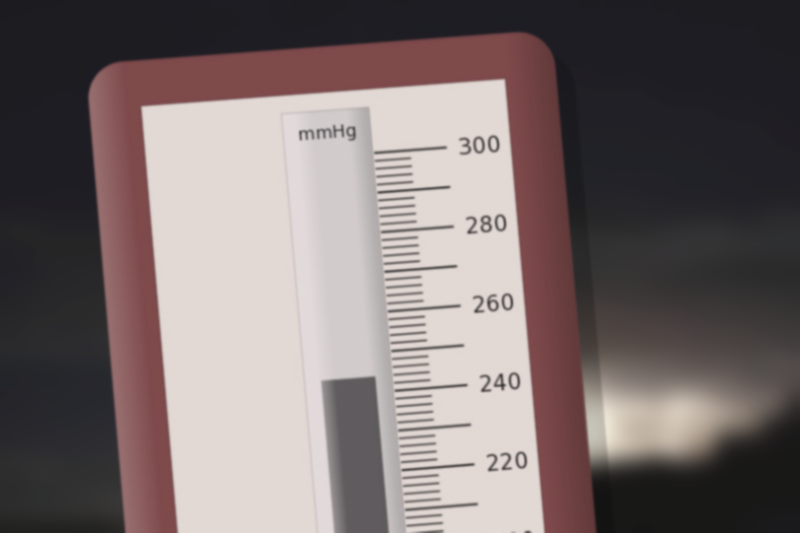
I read 244 mmHg
